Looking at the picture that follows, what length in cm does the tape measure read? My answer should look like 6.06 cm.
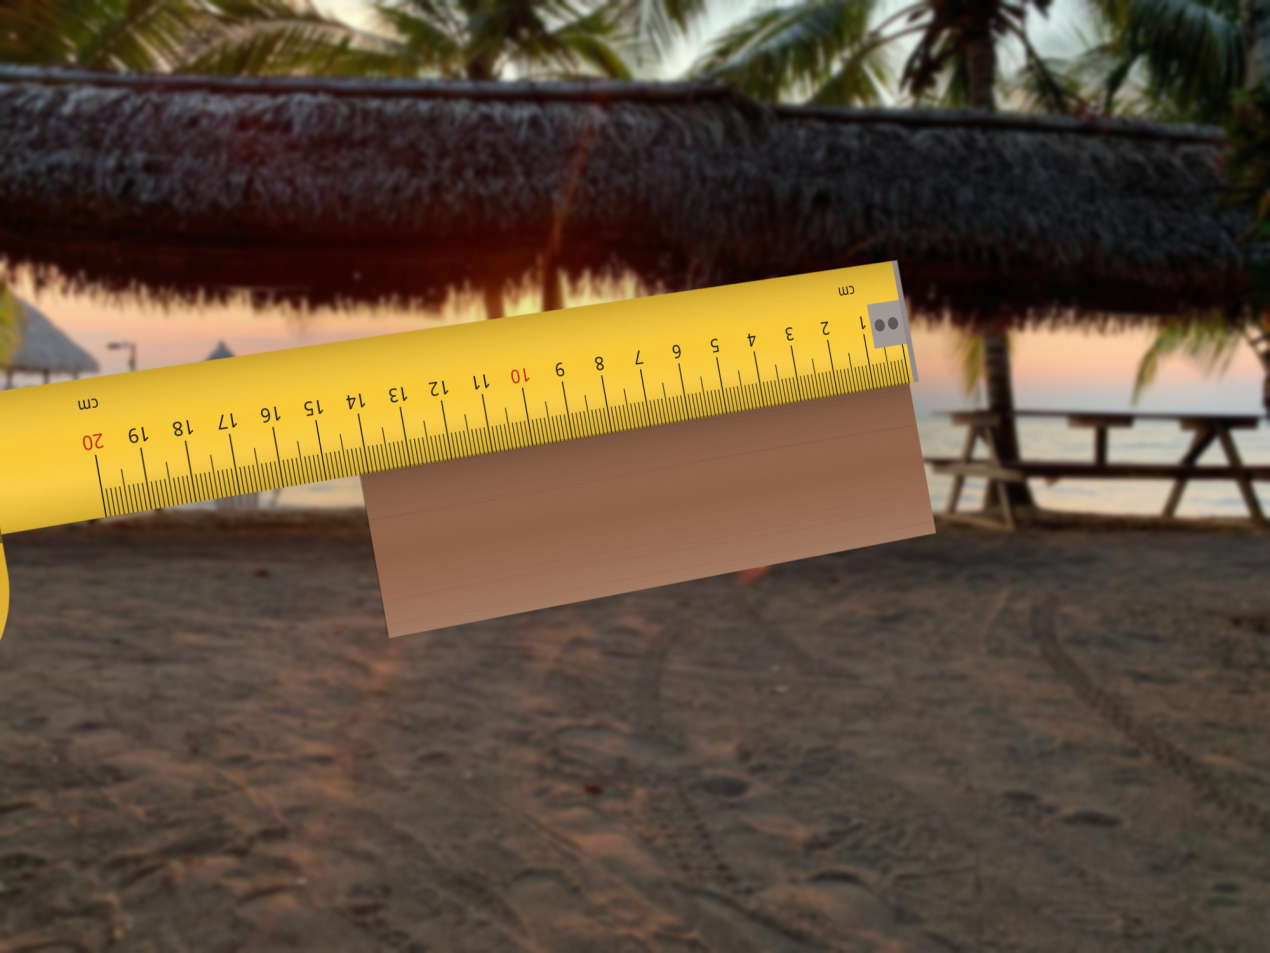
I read 14.2 cm
